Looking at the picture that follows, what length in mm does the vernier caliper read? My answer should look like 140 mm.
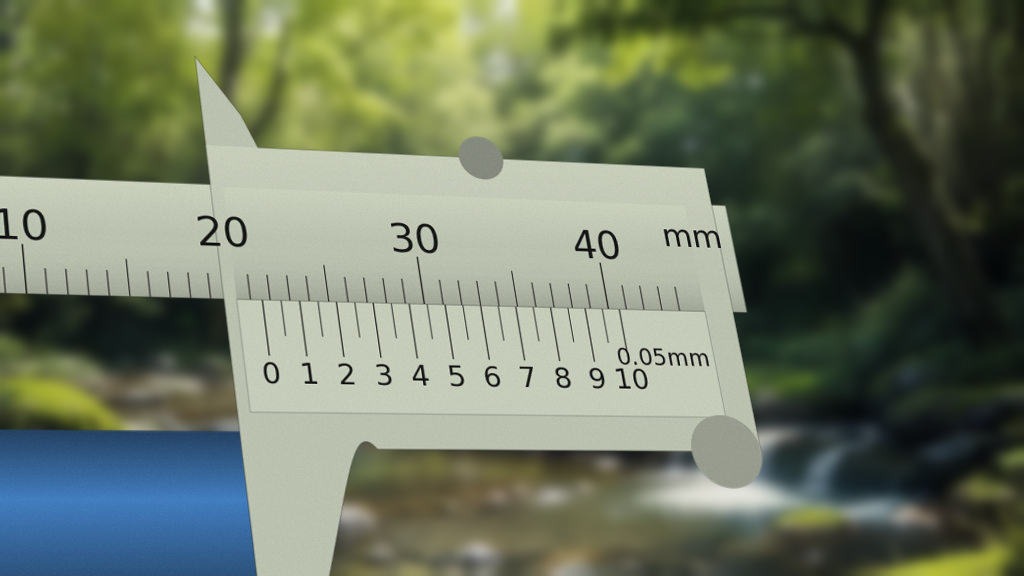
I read 21.6 mm
